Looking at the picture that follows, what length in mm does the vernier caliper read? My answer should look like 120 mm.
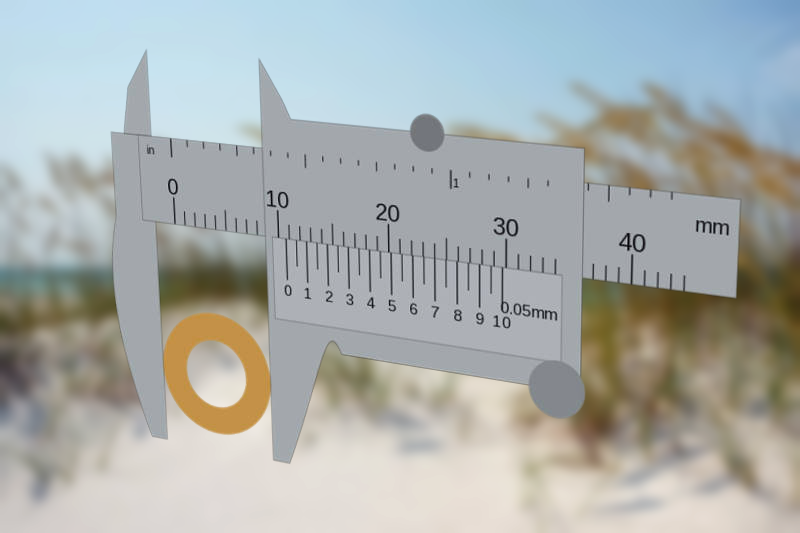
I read 10.7 mm
